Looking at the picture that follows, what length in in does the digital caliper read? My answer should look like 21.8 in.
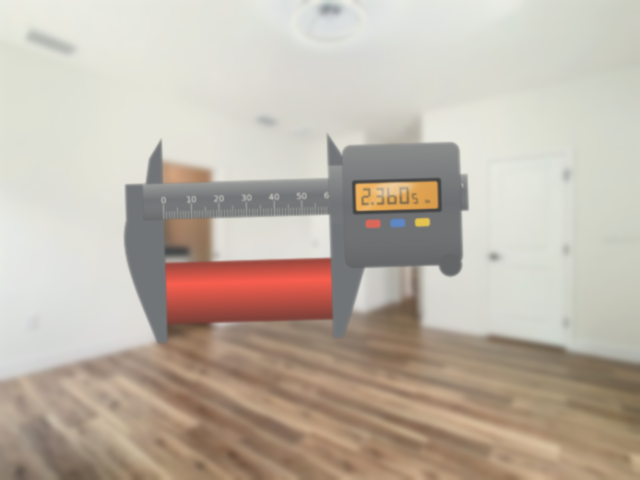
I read 2.3605 in
